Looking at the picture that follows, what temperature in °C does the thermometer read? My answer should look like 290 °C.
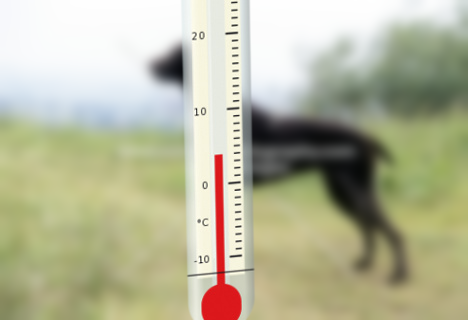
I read 4 °C
